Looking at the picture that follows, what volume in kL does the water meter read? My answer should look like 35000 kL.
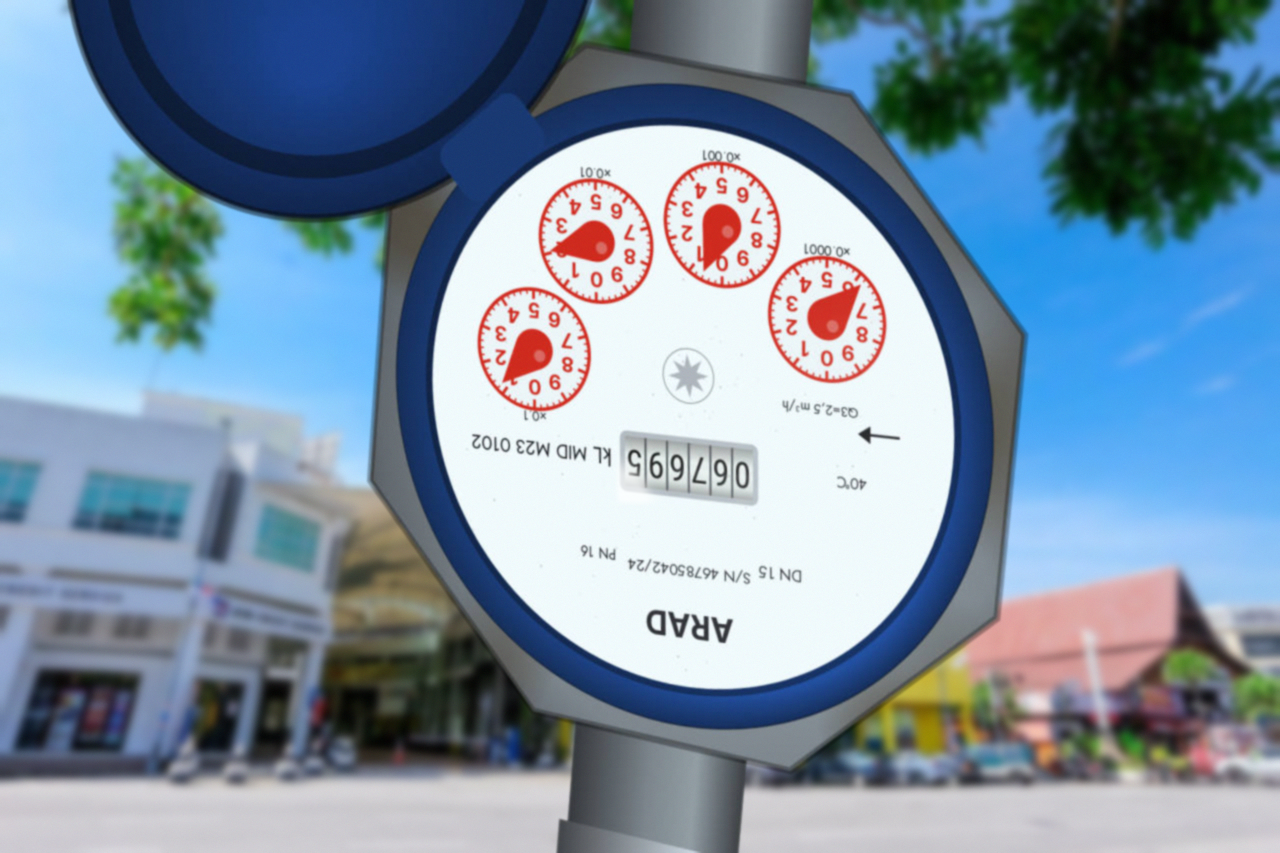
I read 67695.1206 kL
